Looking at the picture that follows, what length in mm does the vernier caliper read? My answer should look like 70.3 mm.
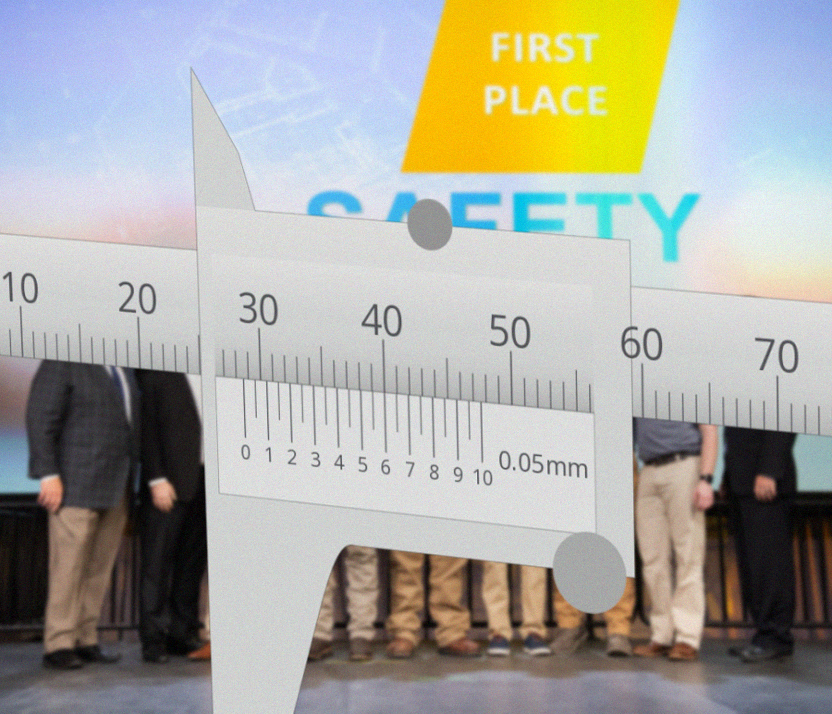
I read 28.6 mm
